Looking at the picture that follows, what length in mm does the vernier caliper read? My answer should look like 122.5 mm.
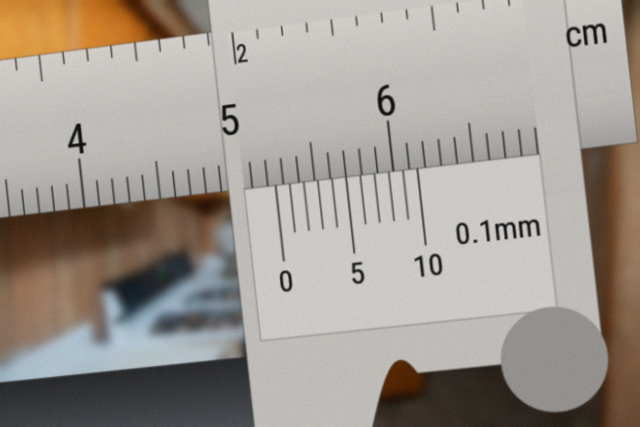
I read 52.5 mm
